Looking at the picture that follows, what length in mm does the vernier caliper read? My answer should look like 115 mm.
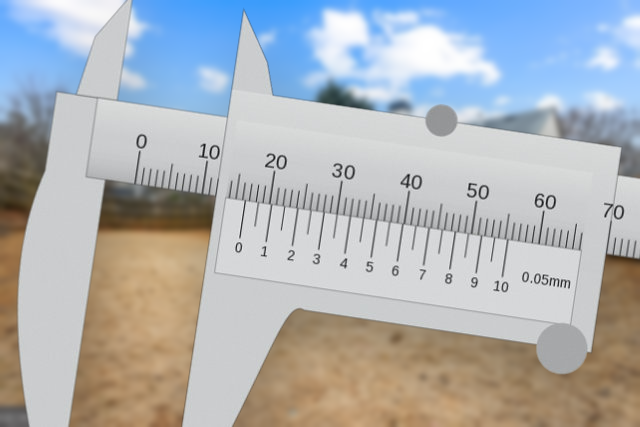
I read 16.4 mm
